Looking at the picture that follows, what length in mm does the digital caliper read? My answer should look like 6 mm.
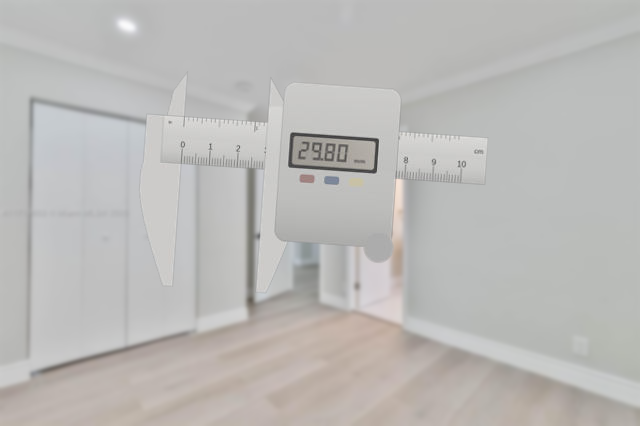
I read 29.80 mm
